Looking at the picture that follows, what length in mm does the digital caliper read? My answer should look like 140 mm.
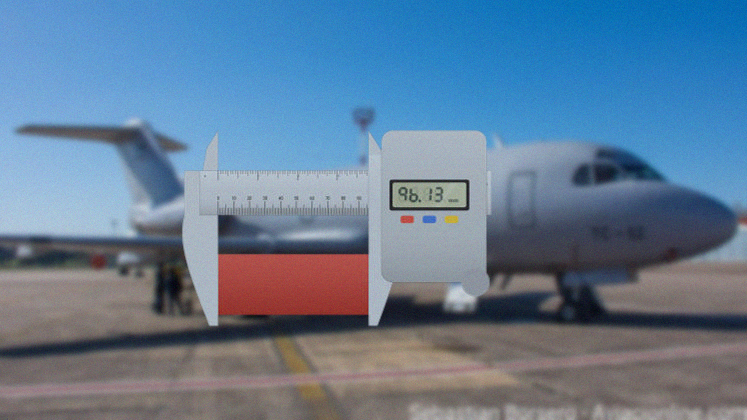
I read 96.13 mm
